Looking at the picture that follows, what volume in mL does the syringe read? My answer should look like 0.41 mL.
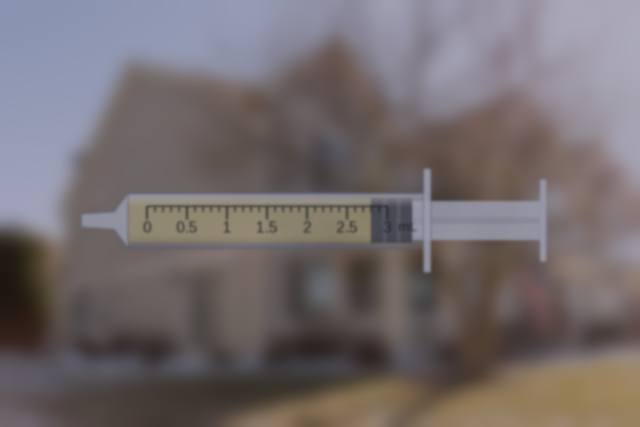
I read 2.8 mL
